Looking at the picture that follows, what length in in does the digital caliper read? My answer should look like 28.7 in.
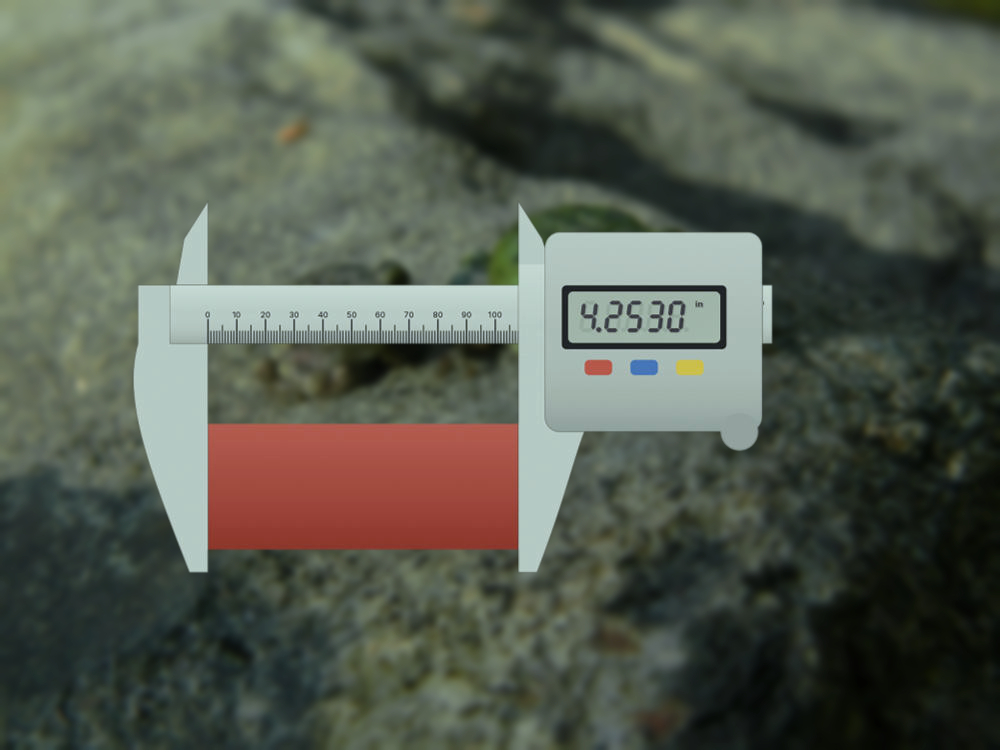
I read 4.2530 in
